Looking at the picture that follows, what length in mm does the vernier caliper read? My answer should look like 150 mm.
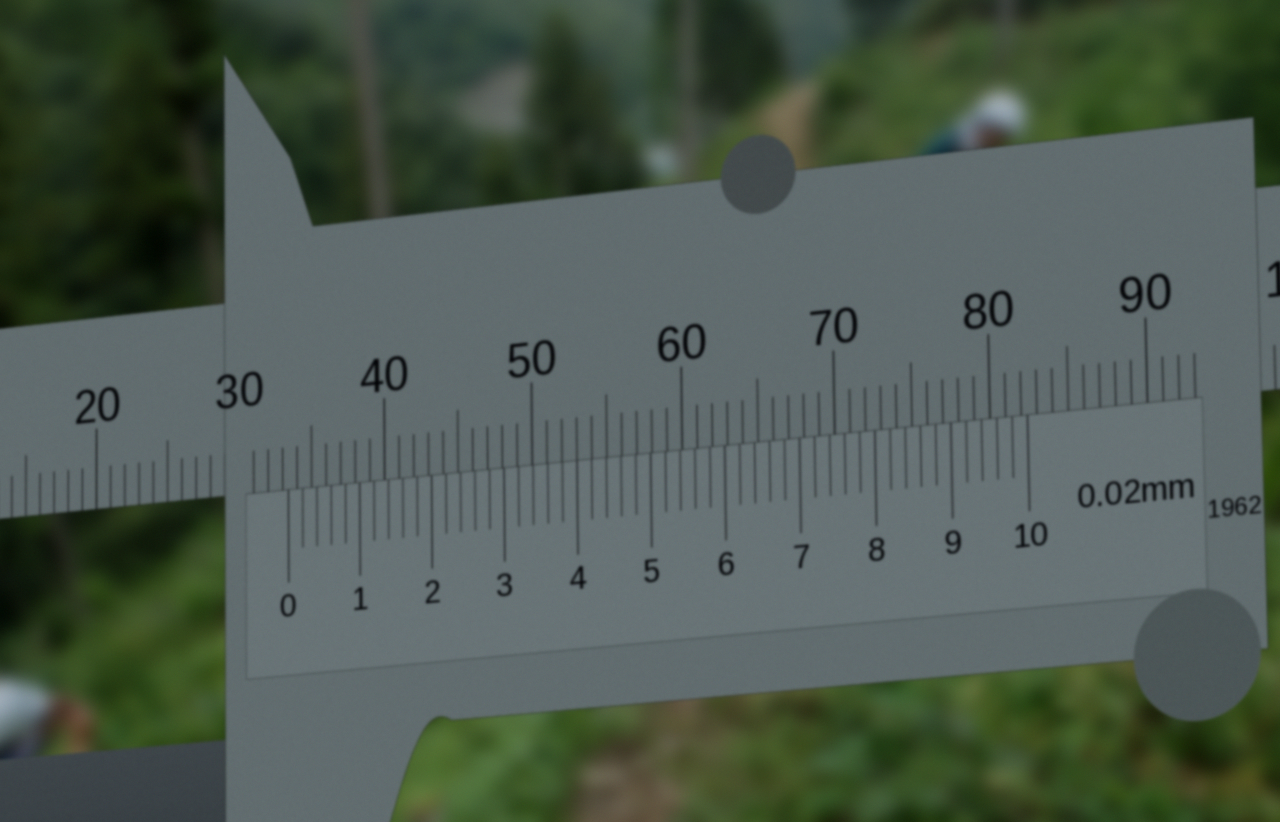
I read 33.4 mm
